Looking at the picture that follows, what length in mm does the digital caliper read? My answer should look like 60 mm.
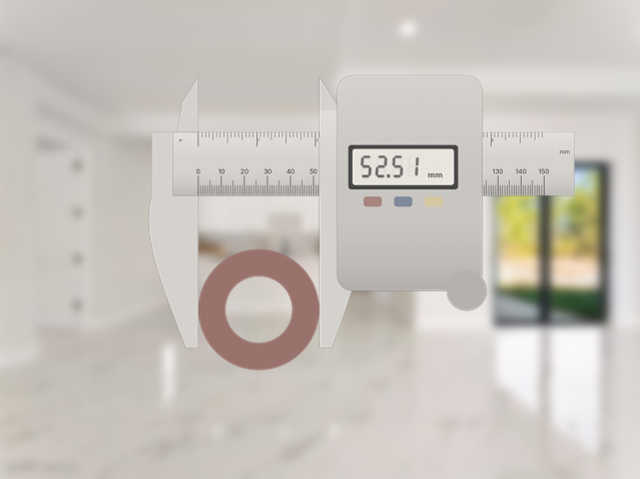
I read 52.51 mm
